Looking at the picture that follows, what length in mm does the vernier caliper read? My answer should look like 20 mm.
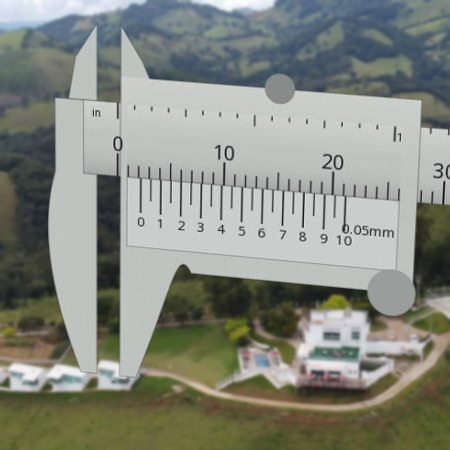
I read 2.2 mm
